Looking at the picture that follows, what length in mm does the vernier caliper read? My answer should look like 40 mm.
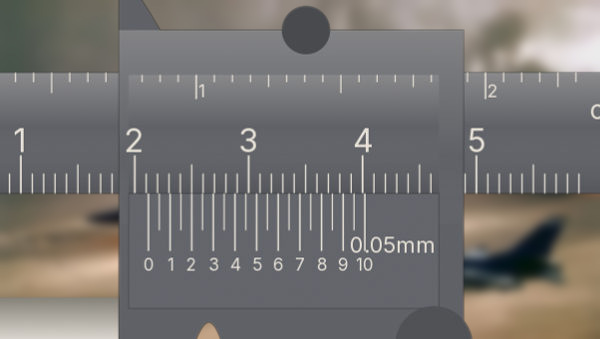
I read 21.2 mm
